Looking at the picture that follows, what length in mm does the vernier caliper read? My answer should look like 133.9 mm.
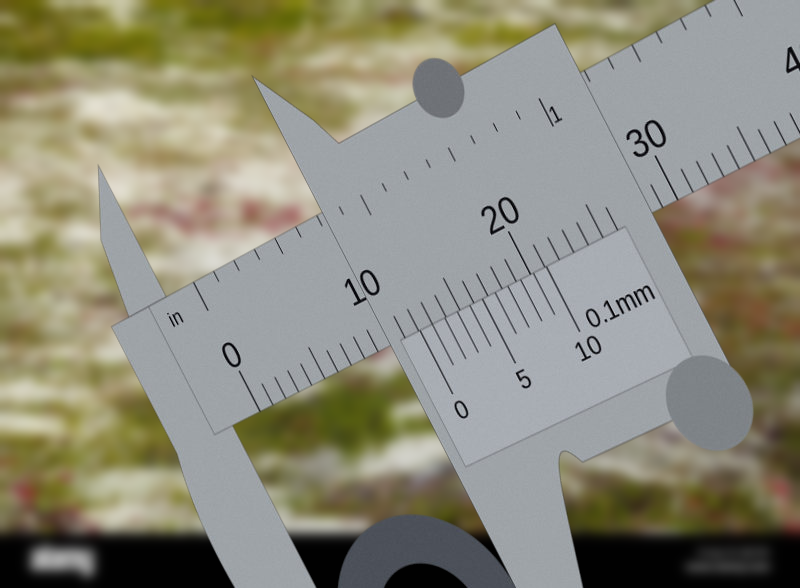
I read 12.1 mm
